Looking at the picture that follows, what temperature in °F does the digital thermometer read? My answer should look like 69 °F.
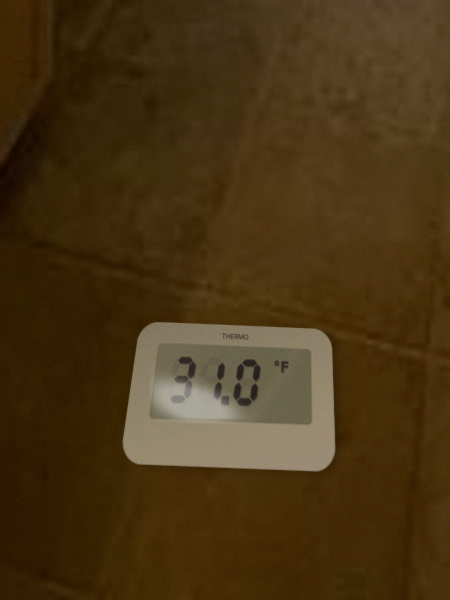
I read 31.0 °F
